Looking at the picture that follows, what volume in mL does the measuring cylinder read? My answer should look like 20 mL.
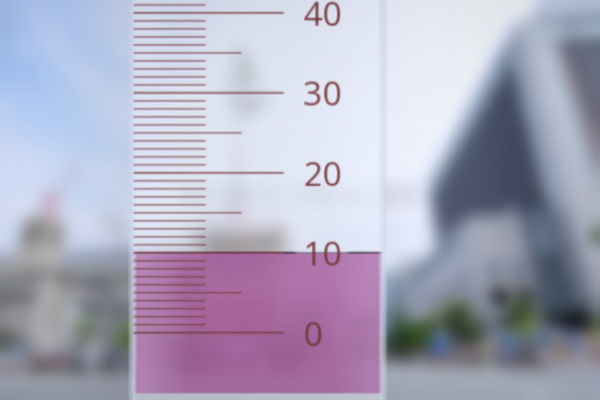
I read 10 mL
